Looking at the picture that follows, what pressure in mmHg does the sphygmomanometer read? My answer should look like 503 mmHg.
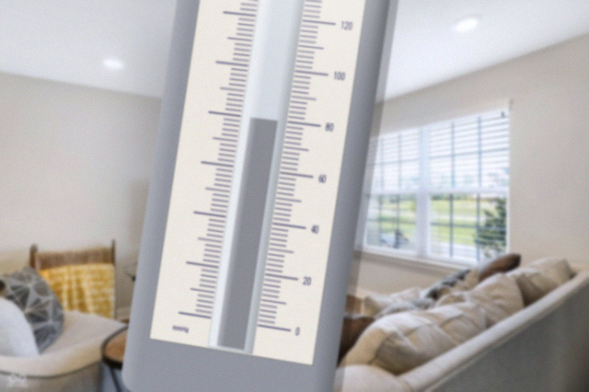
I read 80 mmHg
